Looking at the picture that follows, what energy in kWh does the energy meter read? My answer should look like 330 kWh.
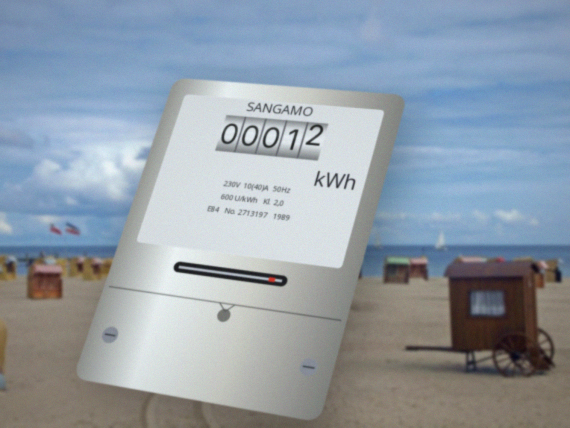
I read 12 kWh
